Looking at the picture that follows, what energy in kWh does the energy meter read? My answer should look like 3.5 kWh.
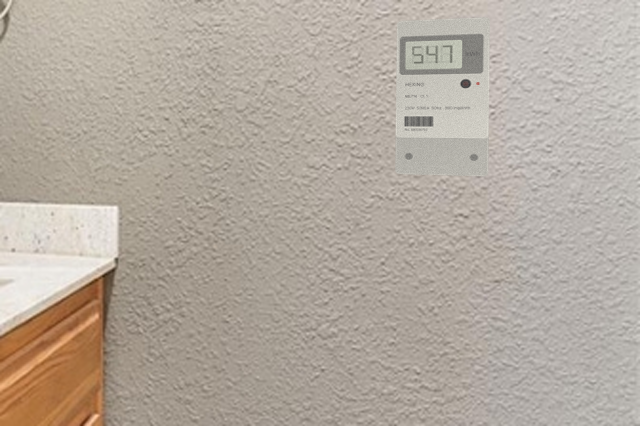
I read 547 kWh
